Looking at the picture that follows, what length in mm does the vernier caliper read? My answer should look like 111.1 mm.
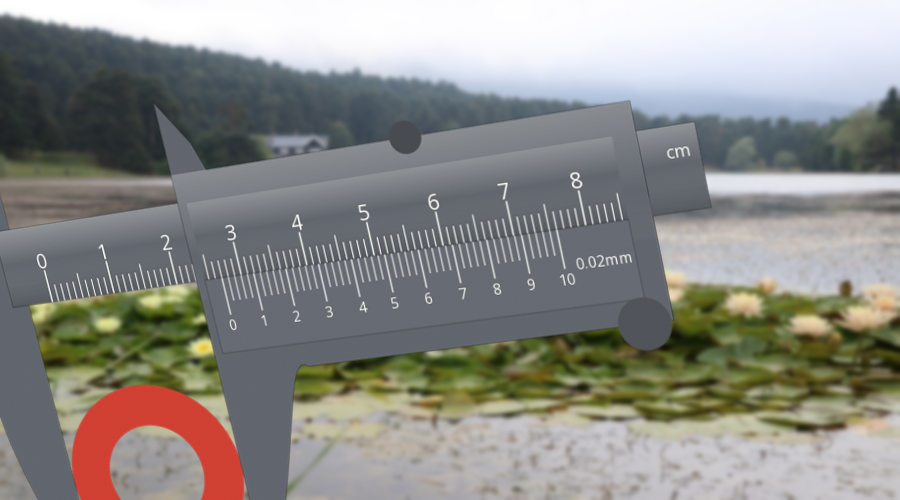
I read 27.0 mm
